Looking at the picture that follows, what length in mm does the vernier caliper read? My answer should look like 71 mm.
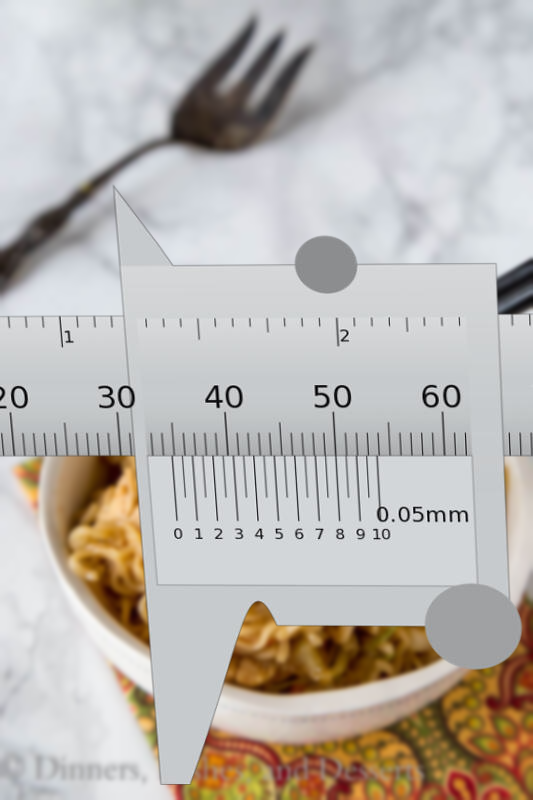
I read 34.8 mm
